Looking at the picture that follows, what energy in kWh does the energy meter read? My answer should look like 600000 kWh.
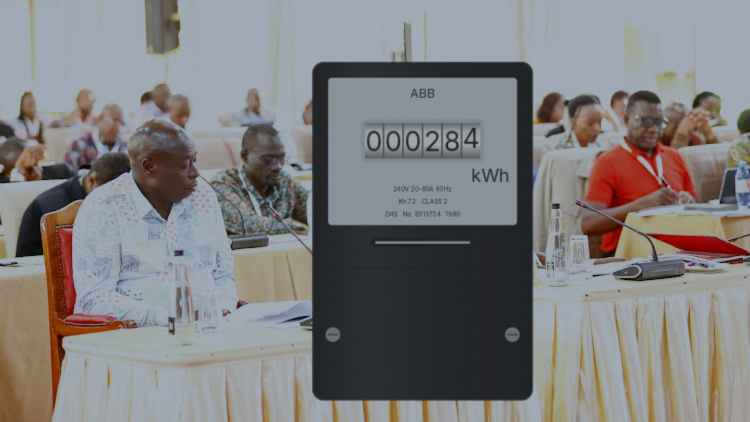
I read 284 kWh
